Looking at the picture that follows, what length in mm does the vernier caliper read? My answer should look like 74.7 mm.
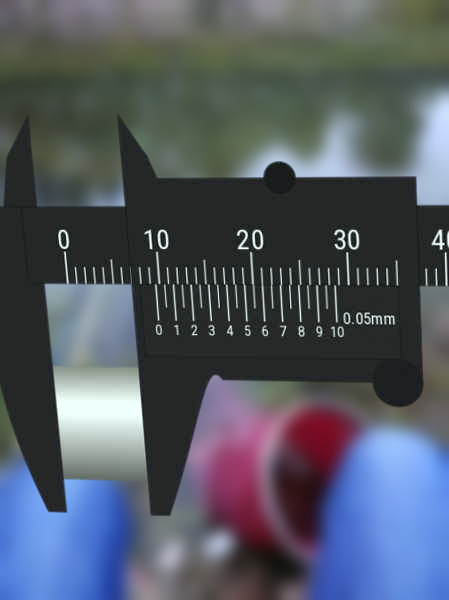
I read 9.6 mm
